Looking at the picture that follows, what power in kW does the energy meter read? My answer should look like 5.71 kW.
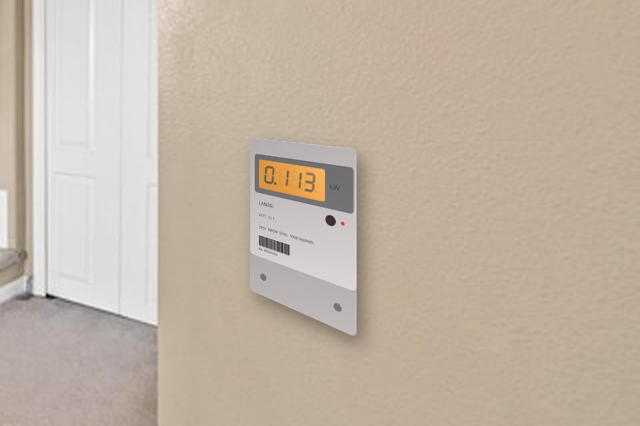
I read 0.113 kW
